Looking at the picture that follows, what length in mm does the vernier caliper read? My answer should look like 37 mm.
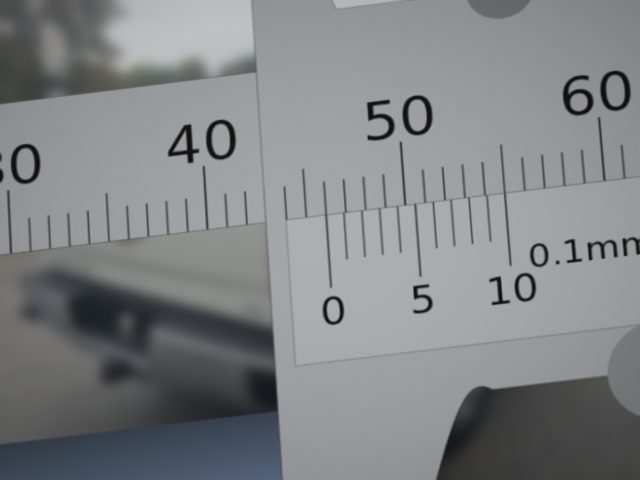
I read 46.0 mm
